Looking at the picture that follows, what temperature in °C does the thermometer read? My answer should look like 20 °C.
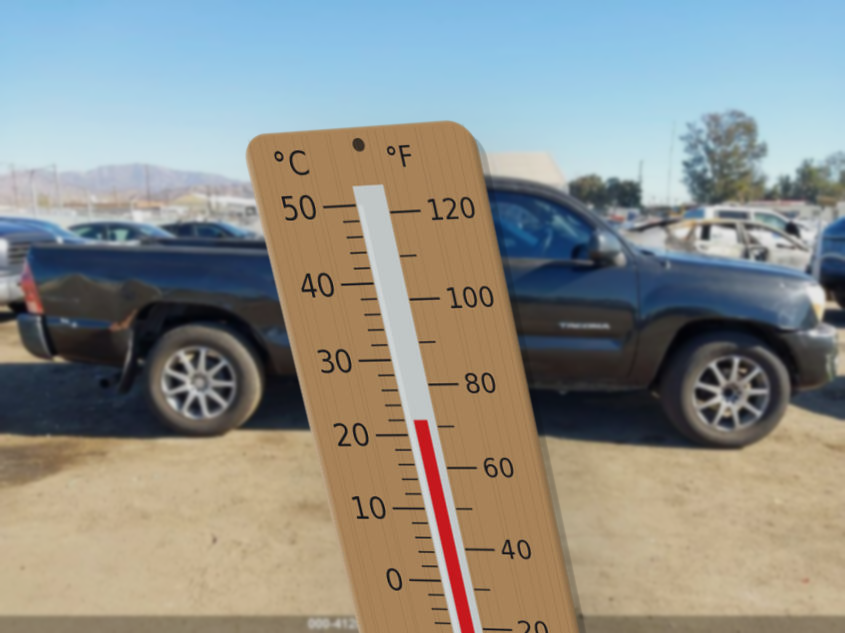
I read 22 °C
